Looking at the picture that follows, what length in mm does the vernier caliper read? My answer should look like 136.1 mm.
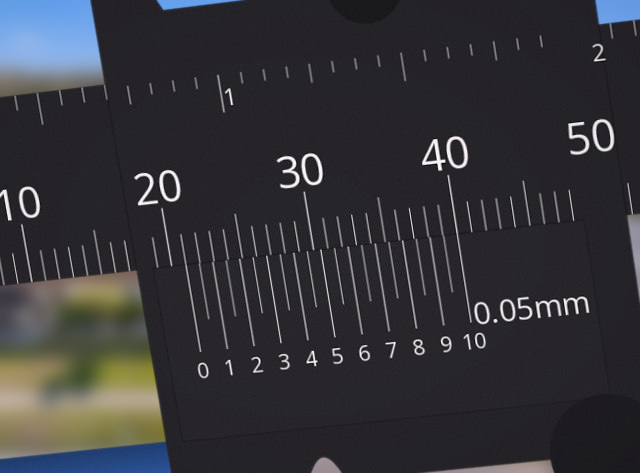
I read 21.0 mm
